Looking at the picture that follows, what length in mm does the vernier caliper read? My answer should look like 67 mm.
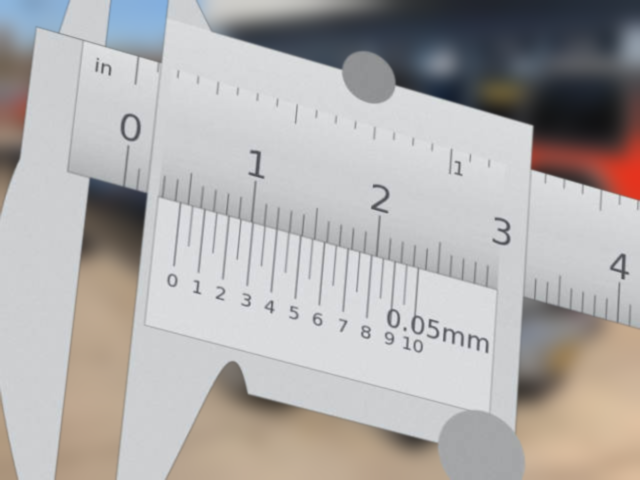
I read 4.4 mm
